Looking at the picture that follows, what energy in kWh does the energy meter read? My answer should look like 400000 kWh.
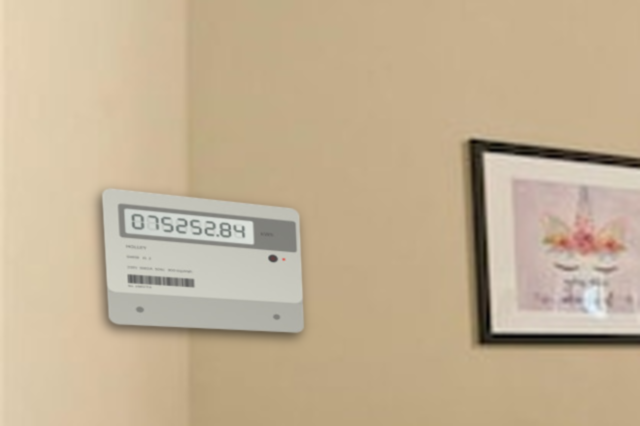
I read 75252.84 kWh
